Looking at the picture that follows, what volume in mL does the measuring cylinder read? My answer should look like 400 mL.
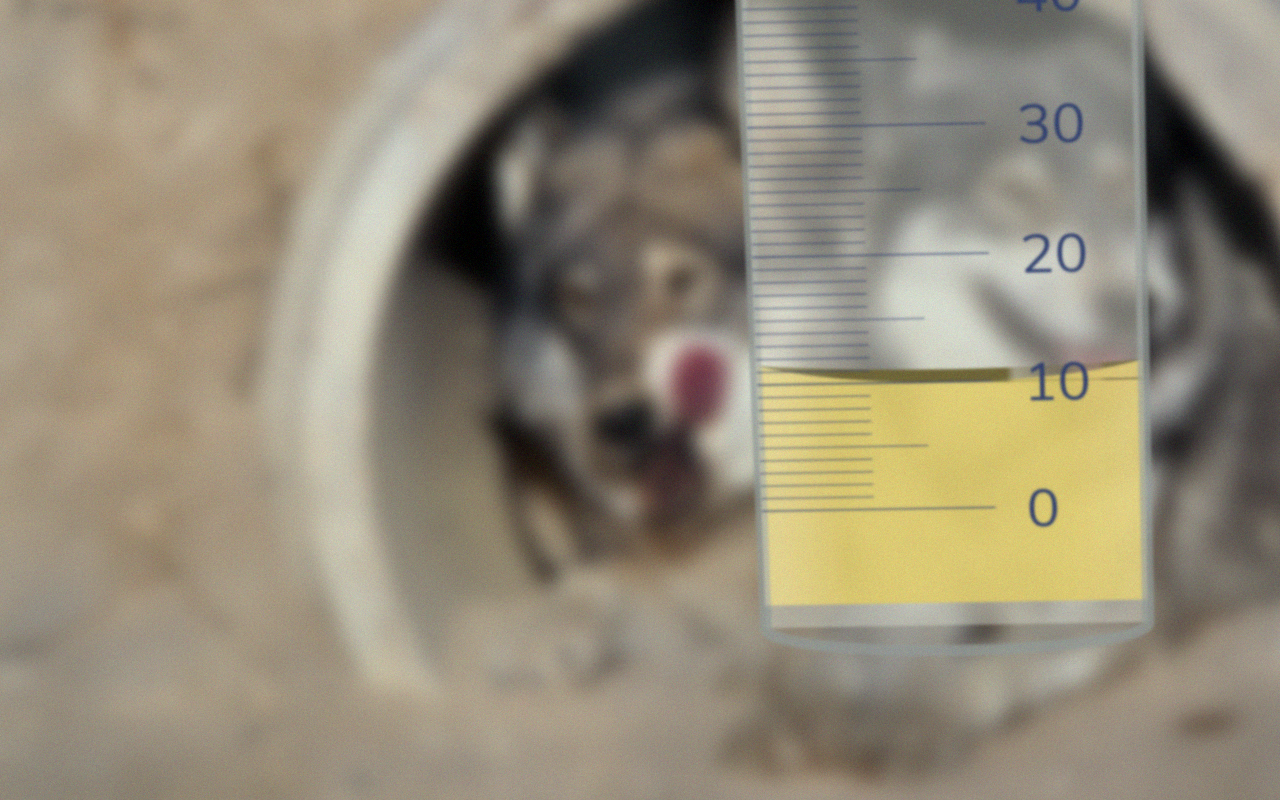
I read 10 mL
